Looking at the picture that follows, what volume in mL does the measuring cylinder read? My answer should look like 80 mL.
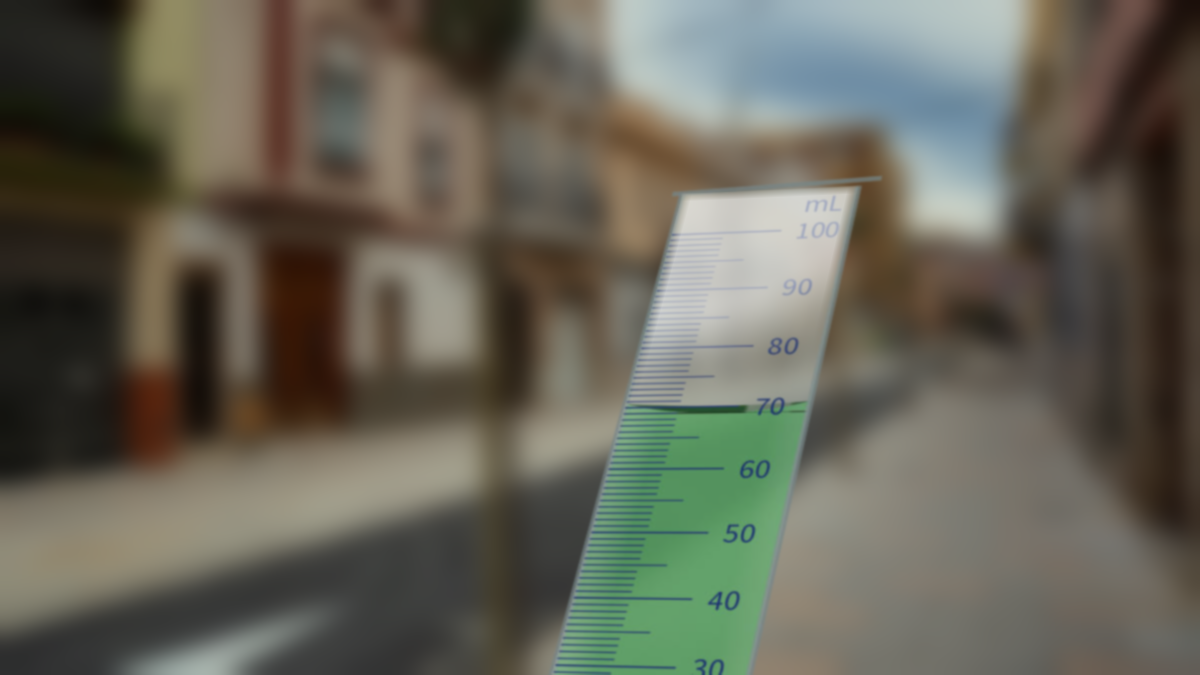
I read 69 mL
